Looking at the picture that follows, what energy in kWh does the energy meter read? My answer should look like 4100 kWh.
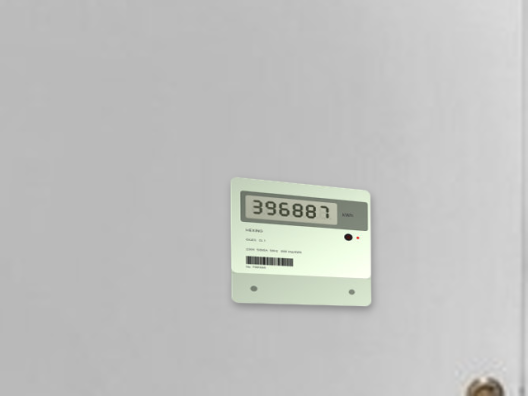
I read 396887 kWh
